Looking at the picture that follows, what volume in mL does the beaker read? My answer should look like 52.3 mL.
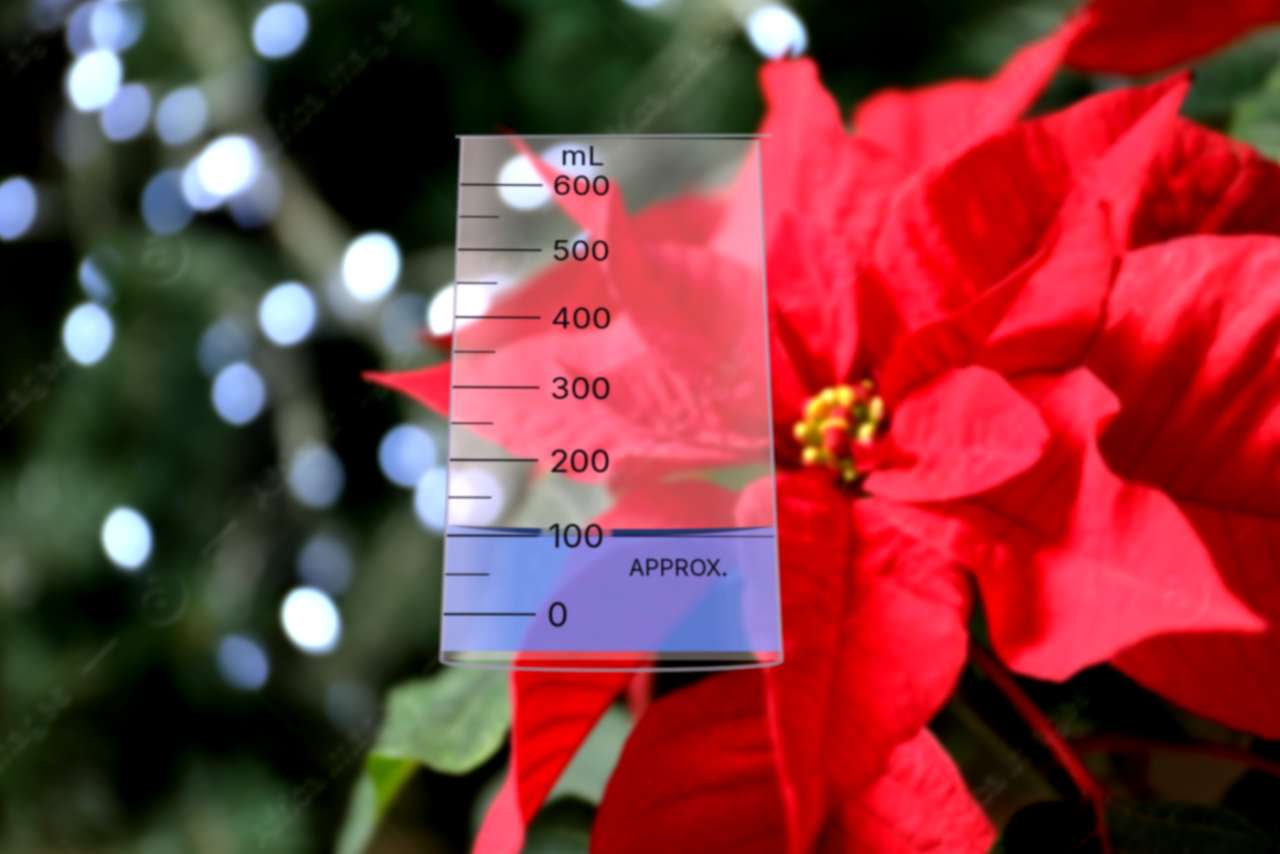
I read 100 mL
